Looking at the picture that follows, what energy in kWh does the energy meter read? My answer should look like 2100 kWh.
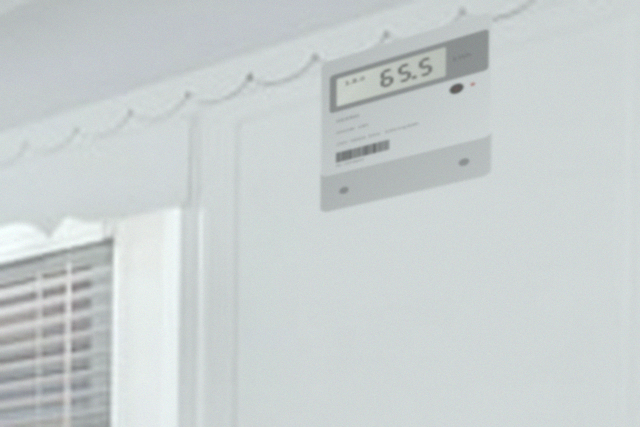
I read 65.5 kWh
